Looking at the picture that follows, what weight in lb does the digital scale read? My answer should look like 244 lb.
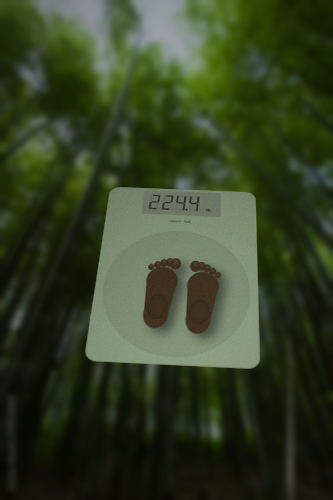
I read 224.4 lb
